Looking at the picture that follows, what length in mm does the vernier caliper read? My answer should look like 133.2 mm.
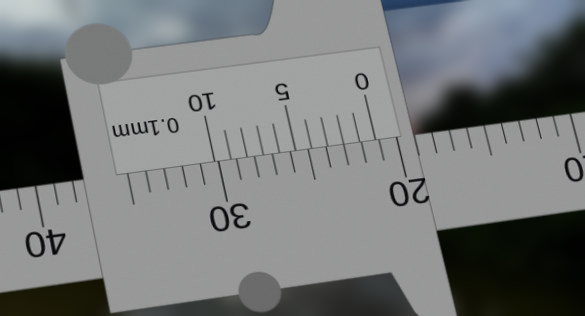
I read 21.2 mm
